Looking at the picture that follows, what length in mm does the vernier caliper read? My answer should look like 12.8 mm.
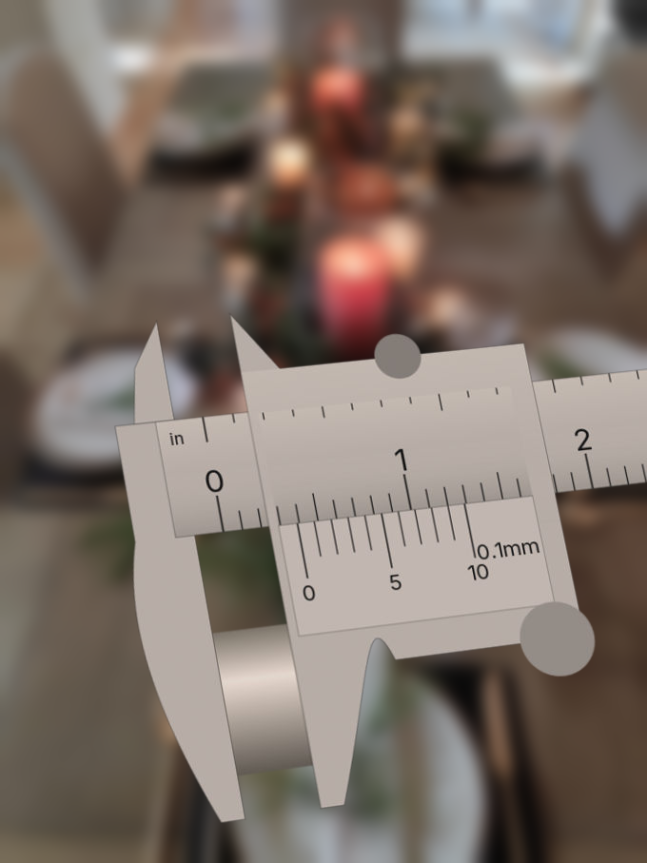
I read 3.9 mm
